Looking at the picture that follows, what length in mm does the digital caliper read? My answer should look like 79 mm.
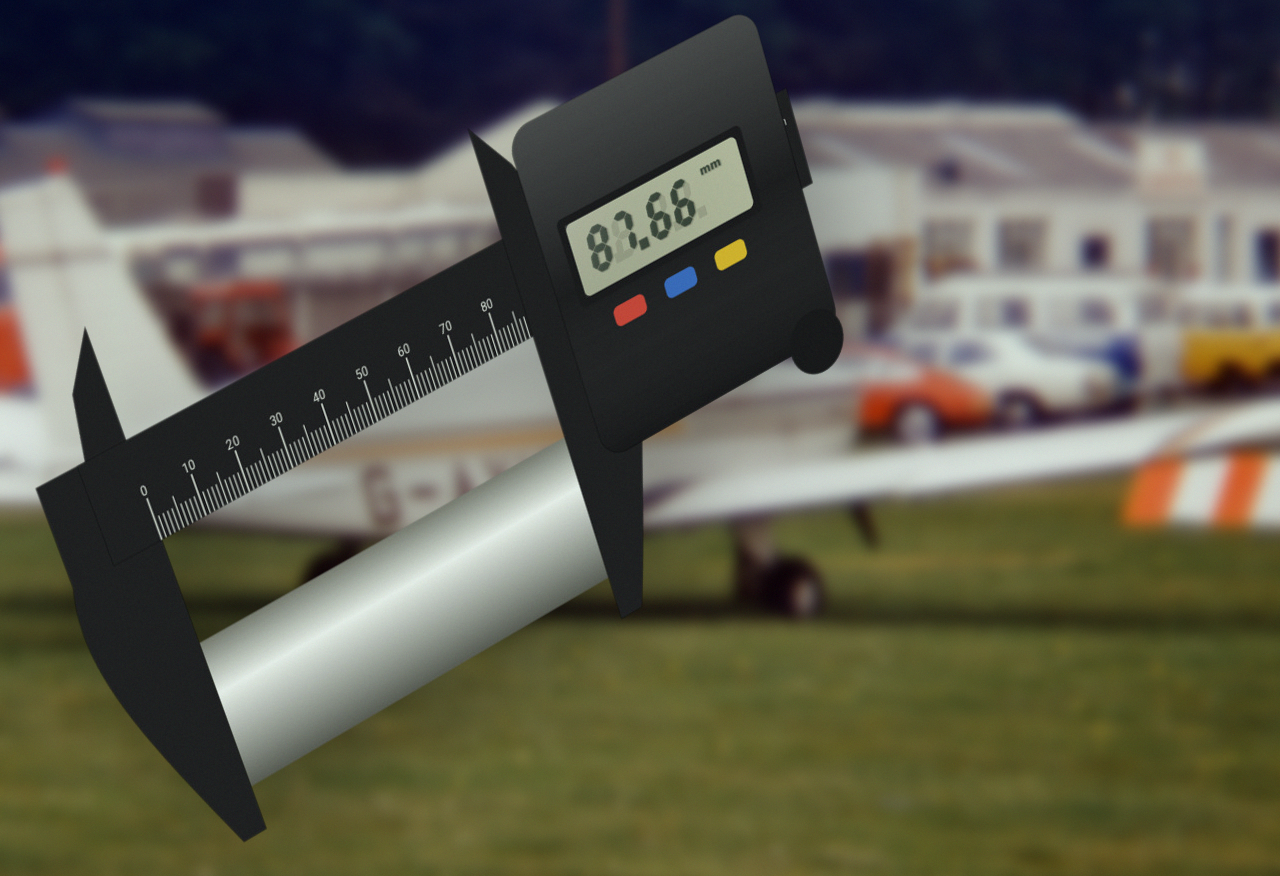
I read 87.66 mm
